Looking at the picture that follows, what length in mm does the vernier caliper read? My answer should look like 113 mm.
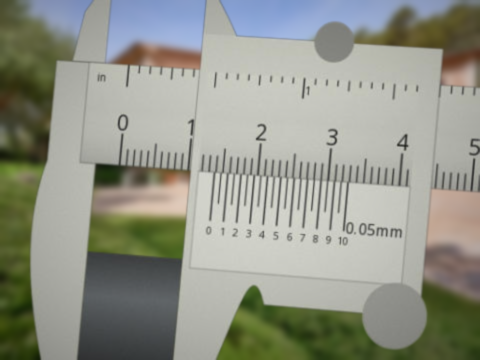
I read 13.8 mm
